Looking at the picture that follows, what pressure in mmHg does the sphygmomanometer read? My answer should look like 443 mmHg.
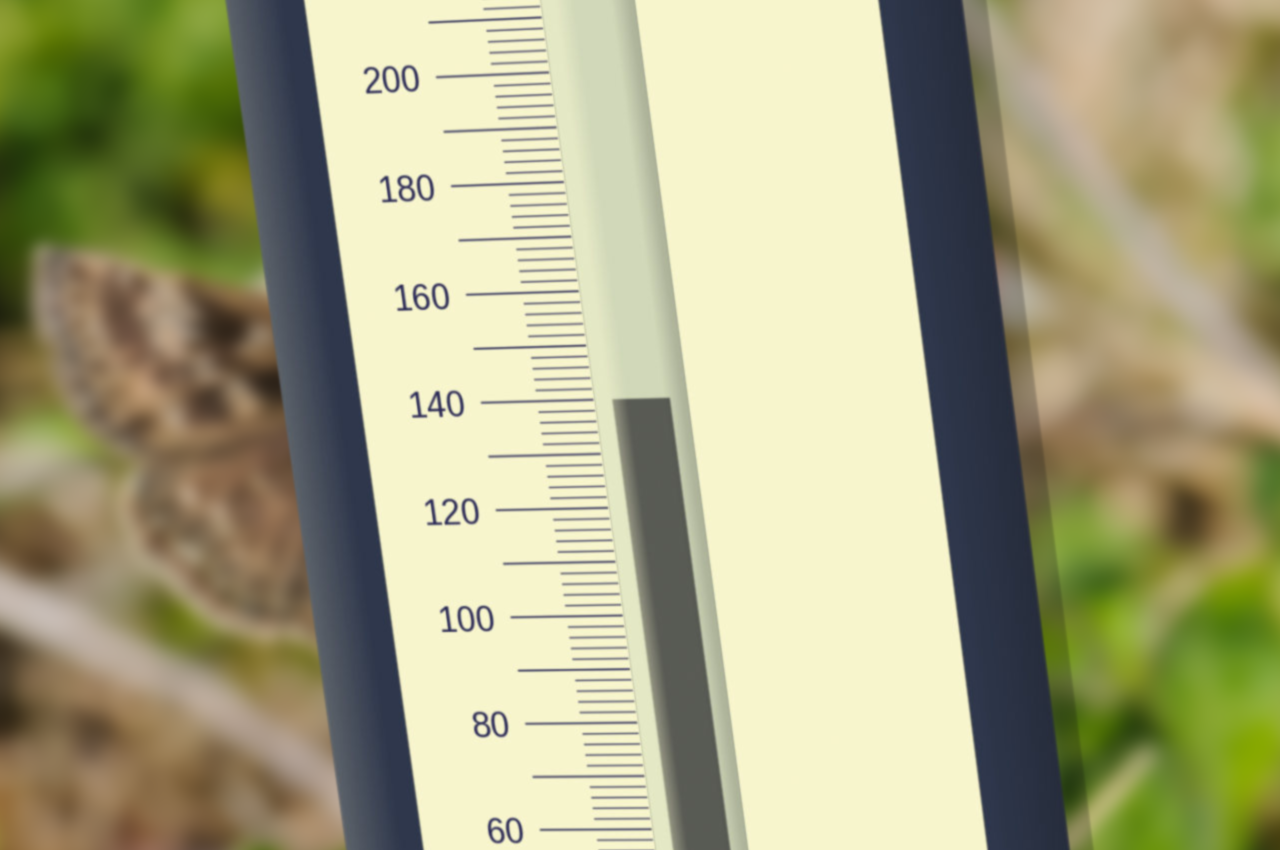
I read 140 mmHg
